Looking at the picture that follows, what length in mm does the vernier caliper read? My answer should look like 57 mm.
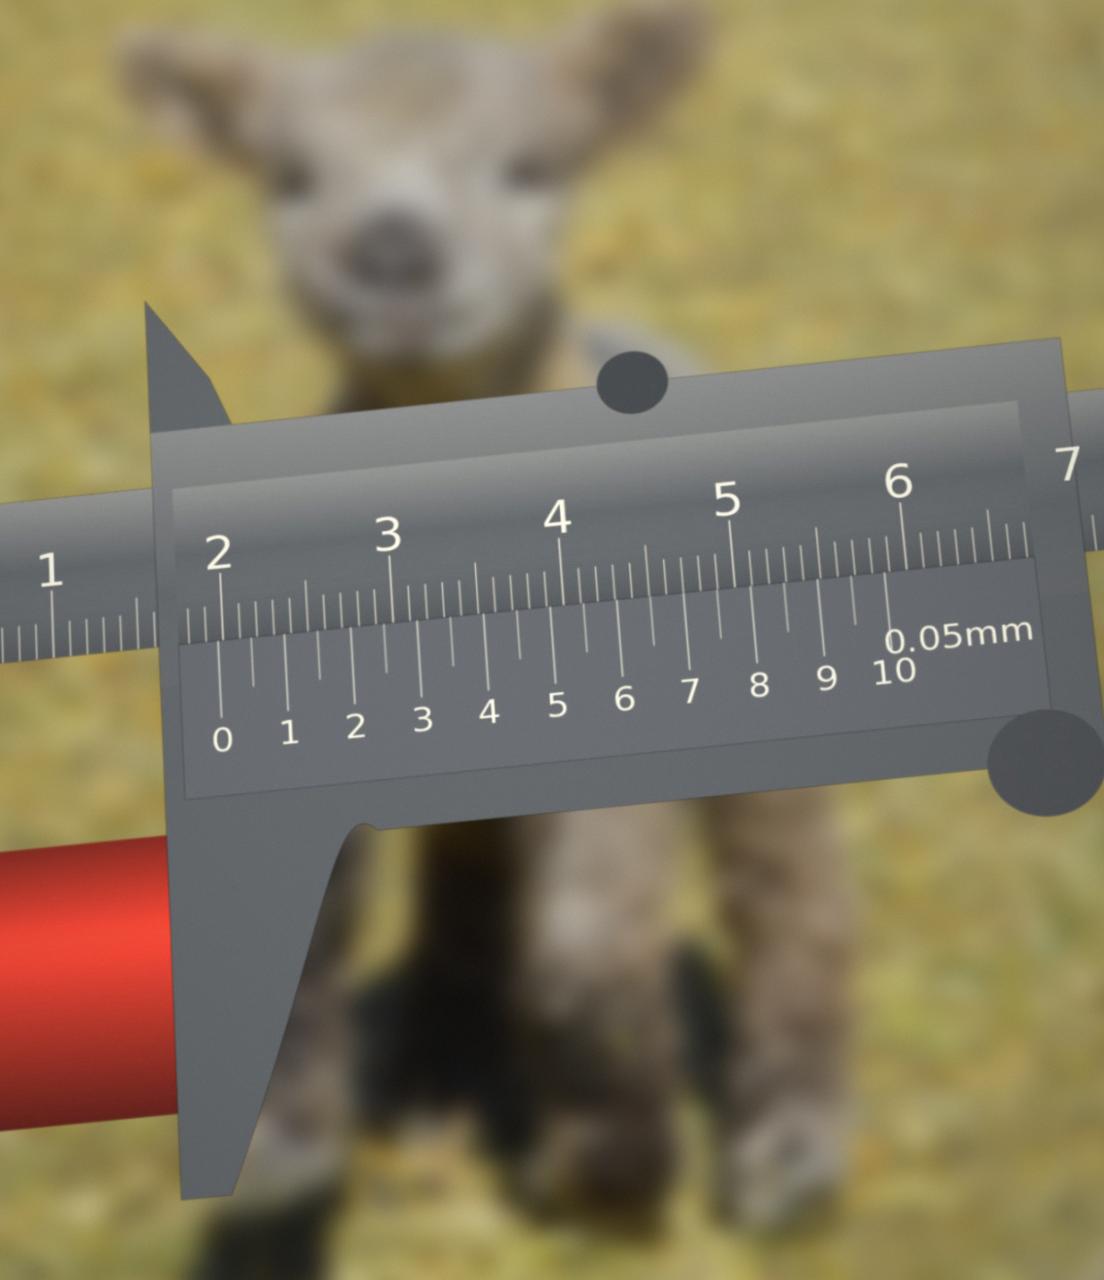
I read 19.7 mm
